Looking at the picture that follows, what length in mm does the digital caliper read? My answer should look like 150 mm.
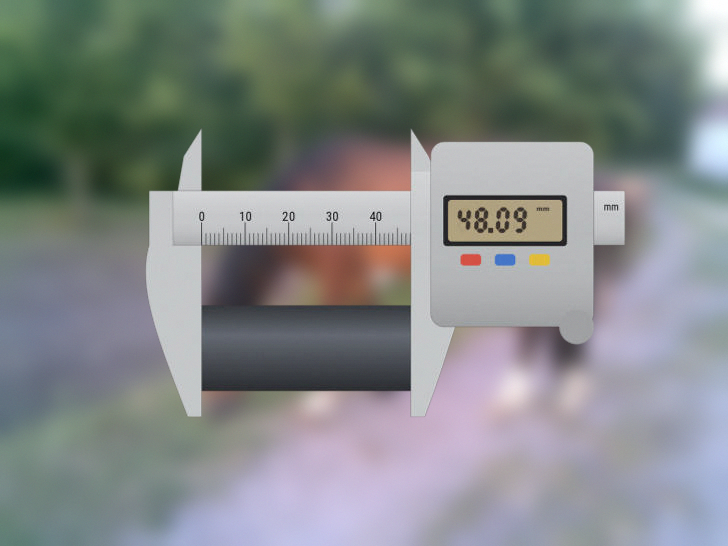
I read 48.09 mm
